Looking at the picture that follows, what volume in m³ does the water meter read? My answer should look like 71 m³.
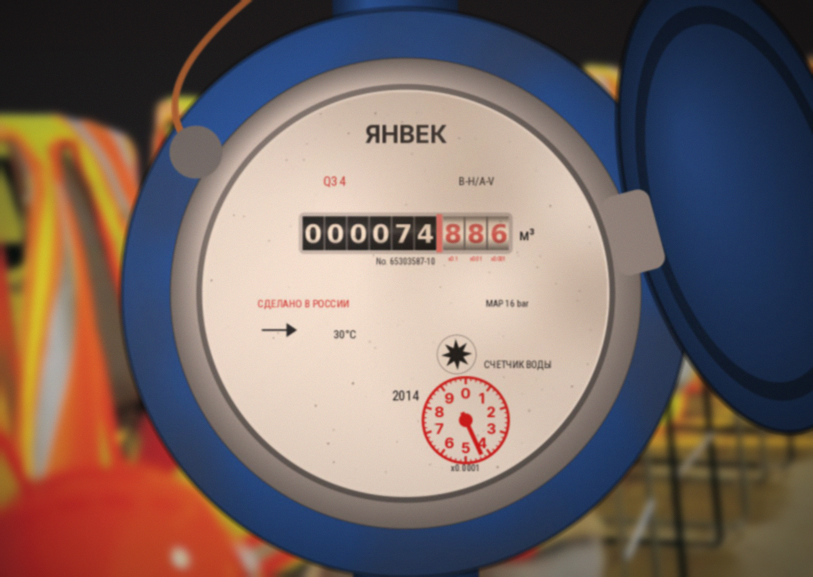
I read 74.8864 m³
